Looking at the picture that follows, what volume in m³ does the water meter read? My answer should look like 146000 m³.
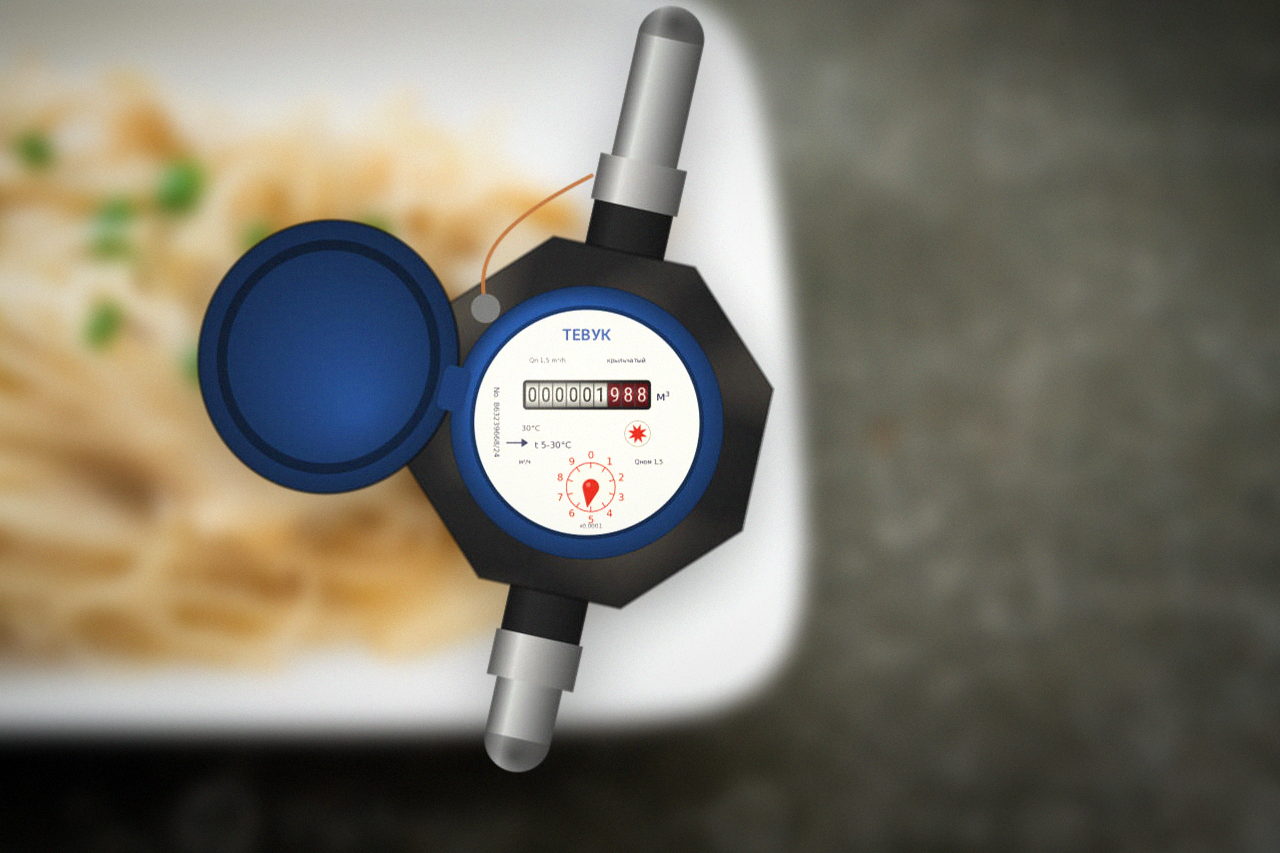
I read 1.9885 m³
